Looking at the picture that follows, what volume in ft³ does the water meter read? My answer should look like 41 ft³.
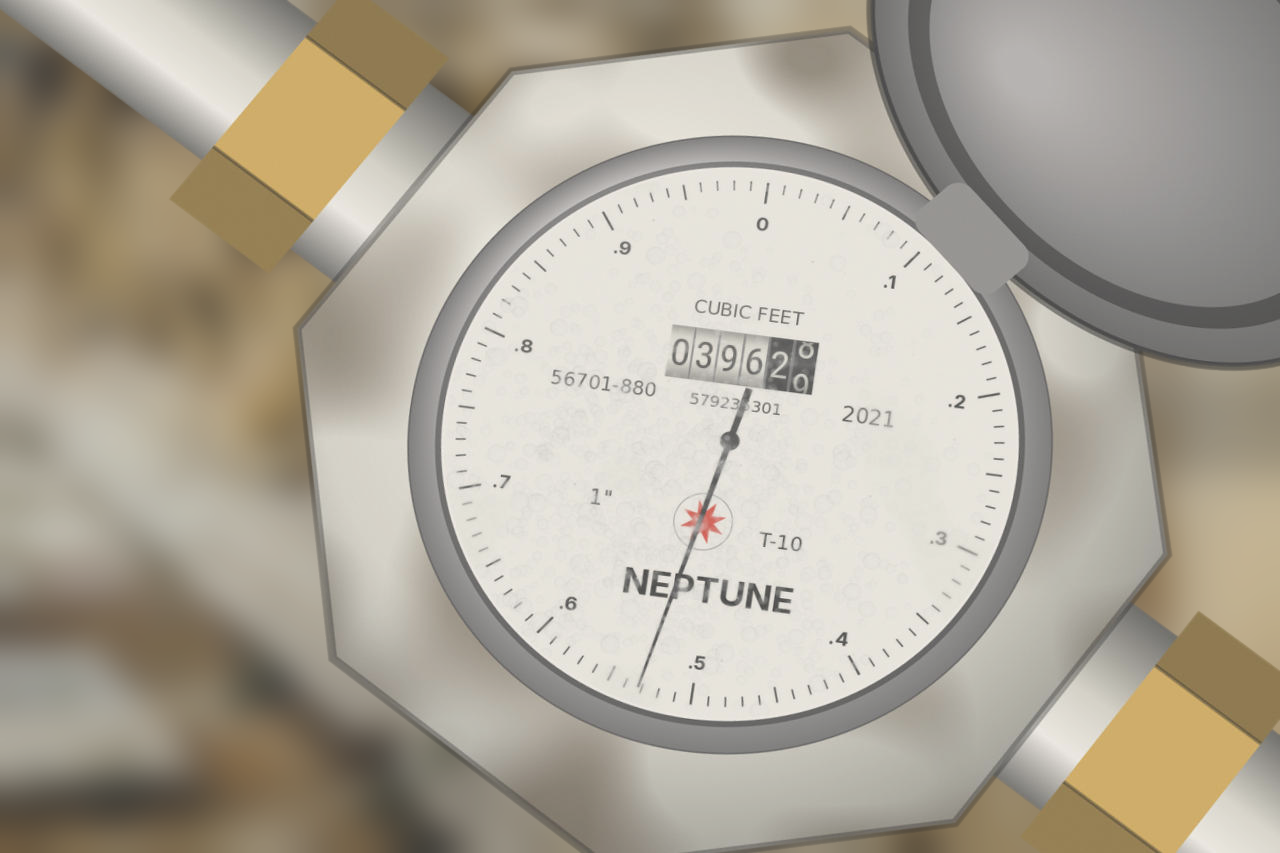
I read 39628.53 ft³
